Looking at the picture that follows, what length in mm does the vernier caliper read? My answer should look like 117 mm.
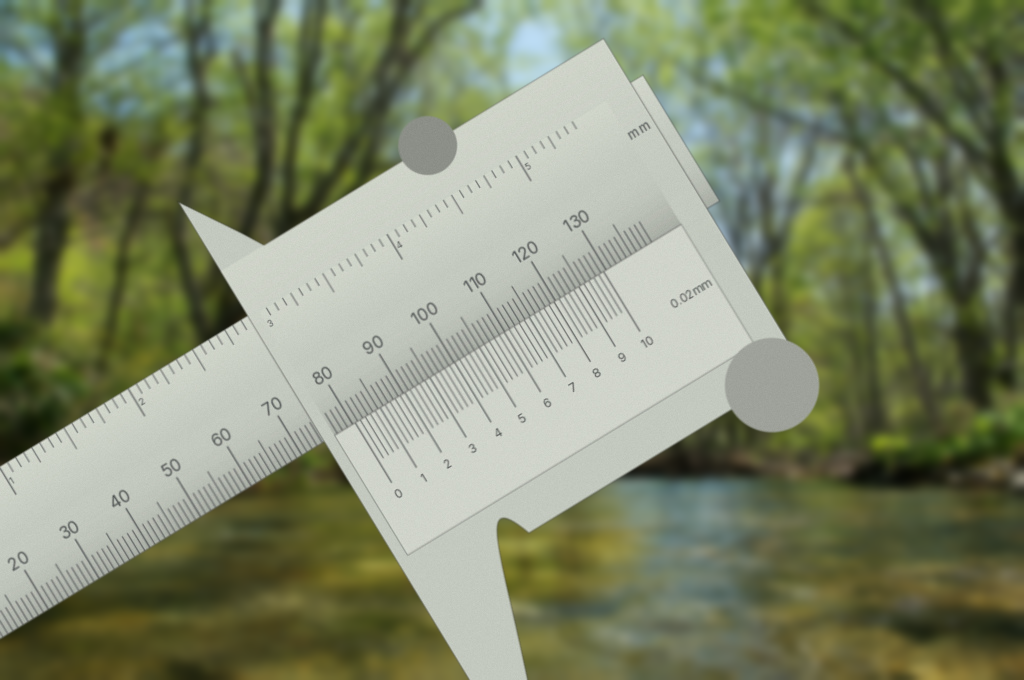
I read 80.5 mm
